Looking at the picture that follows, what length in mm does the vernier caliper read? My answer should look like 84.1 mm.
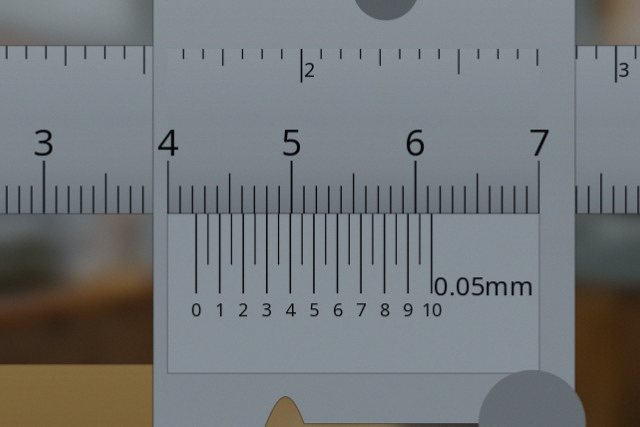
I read 42.3 mm
